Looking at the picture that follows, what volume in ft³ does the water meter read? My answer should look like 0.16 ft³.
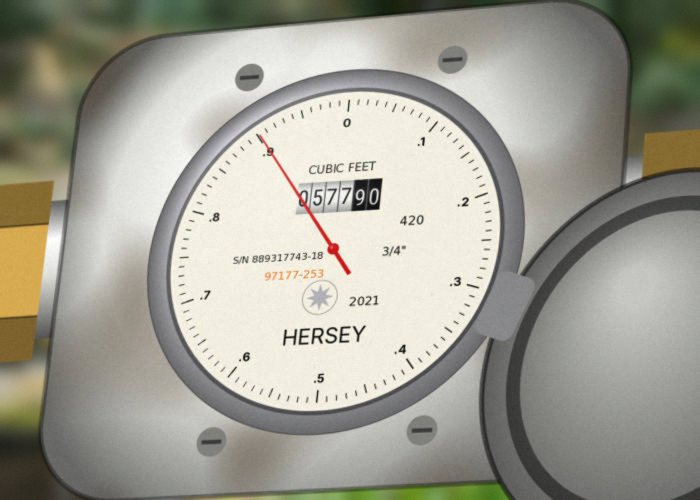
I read 57789.90 ft³
